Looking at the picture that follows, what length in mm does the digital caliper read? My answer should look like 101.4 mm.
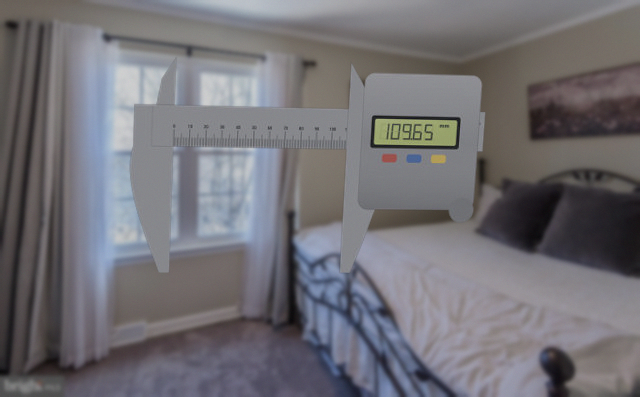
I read 109.65 mm
